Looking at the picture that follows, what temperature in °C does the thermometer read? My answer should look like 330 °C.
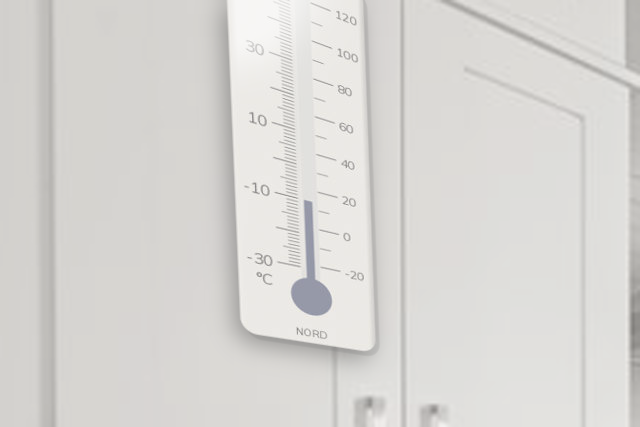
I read -10 °C
